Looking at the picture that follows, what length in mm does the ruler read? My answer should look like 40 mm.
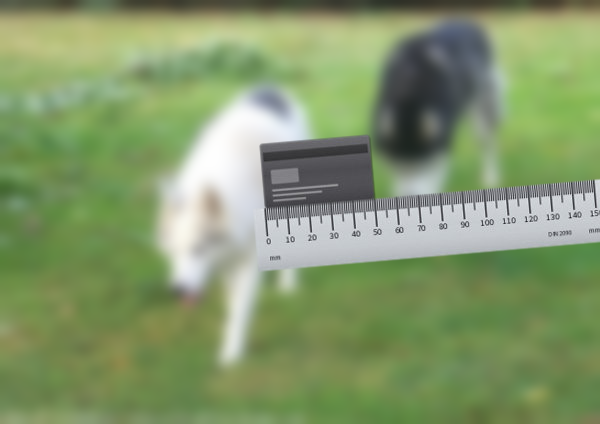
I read 50 mm
